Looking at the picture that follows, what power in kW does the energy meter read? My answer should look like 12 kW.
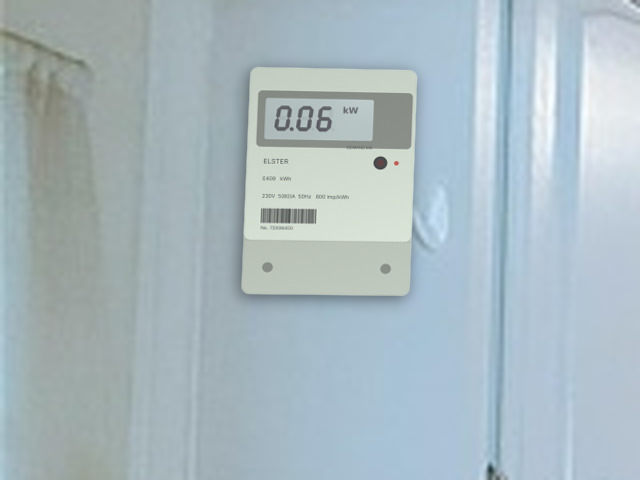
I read 0.06 kW
